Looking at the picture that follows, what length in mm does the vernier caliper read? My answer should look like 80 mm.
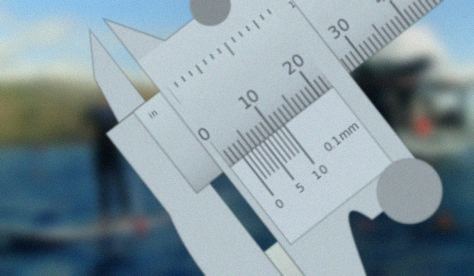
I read 3.0 mm
